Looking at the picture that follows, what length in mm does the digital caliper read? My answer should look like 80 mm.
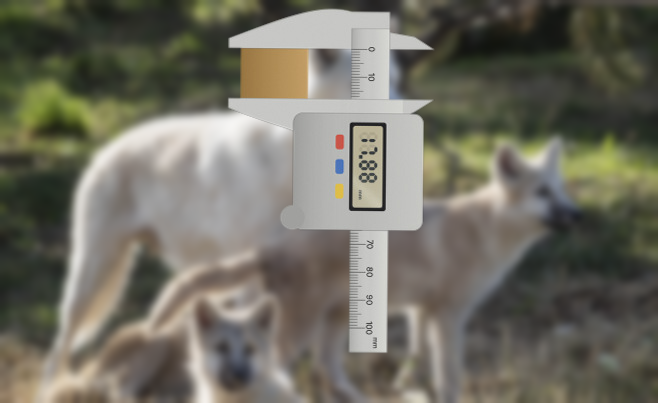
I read 17.88 mm
